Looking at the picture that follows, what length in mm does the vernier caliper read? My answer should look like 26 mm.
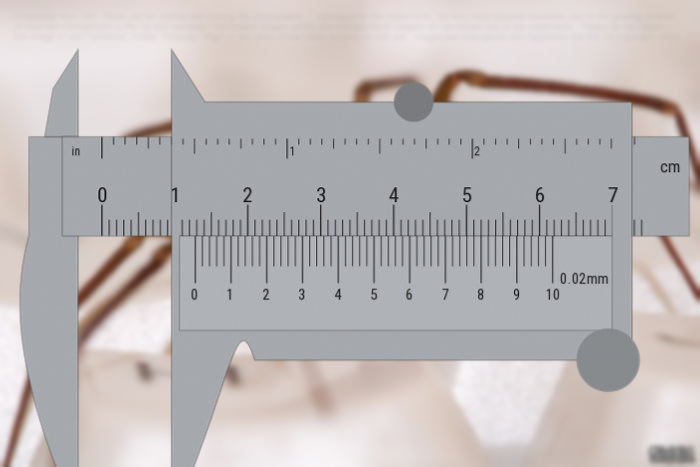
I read 12.8 mm
